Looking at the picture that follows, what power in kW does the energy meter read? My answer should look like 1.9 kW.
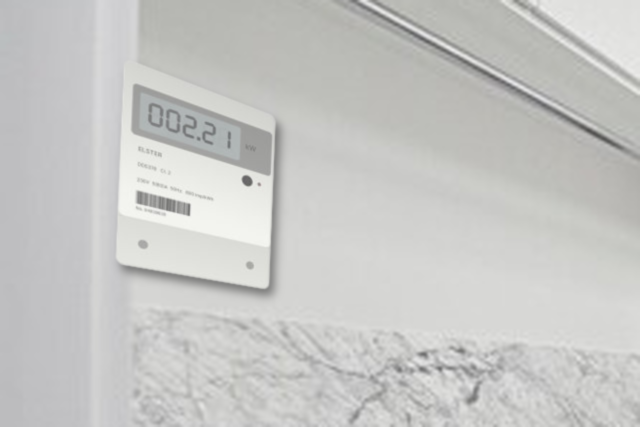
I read 2.21 kW
